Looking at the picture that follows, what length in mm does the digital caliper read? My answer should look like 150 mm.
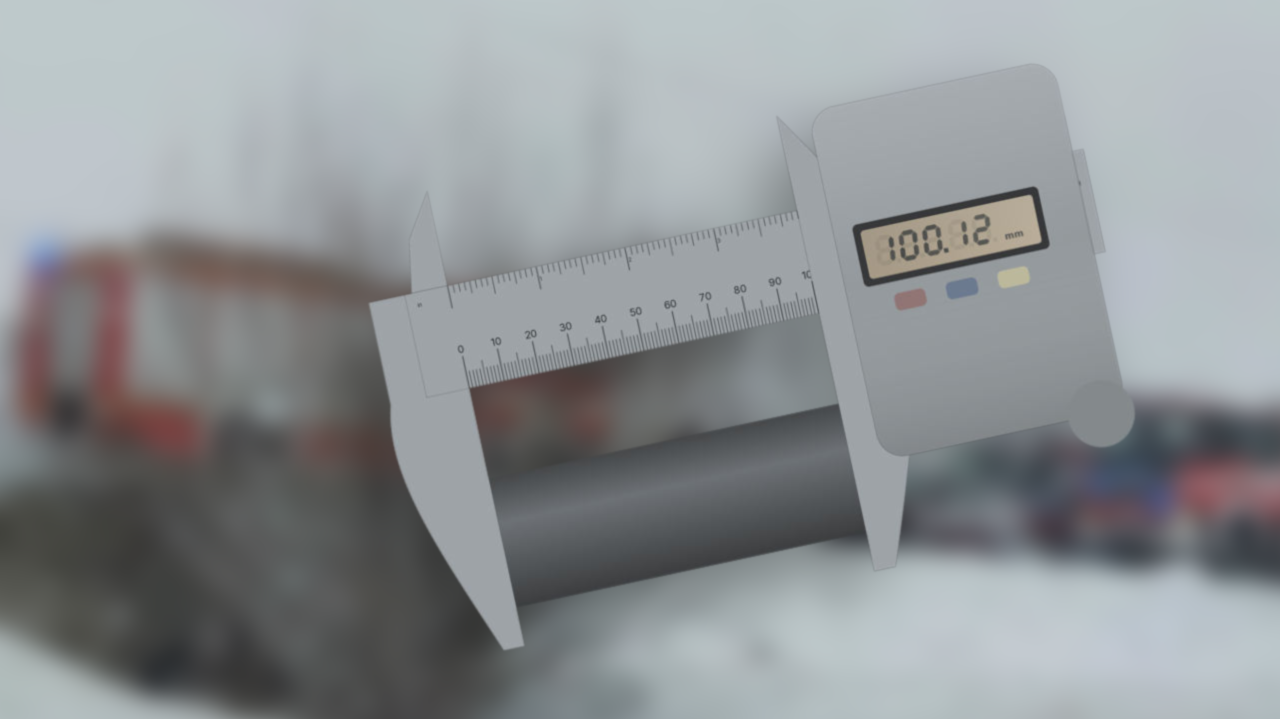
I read 100.12 mm
